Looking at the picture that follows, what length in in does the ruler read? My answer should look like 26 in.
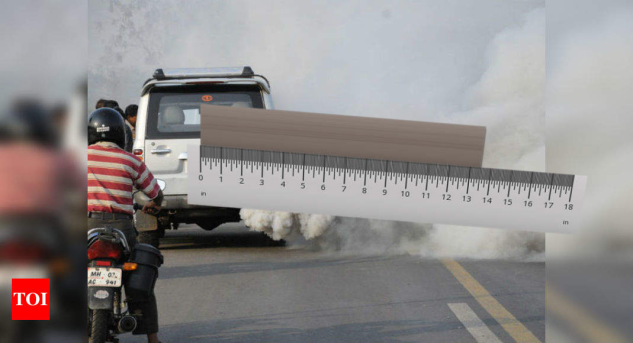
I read 13.5 in
